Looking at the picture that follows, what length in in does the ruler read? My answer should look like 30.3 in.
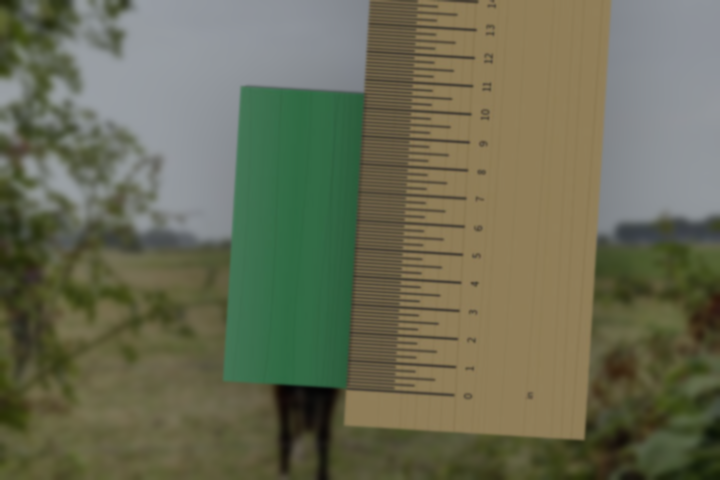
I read 10.5 in
